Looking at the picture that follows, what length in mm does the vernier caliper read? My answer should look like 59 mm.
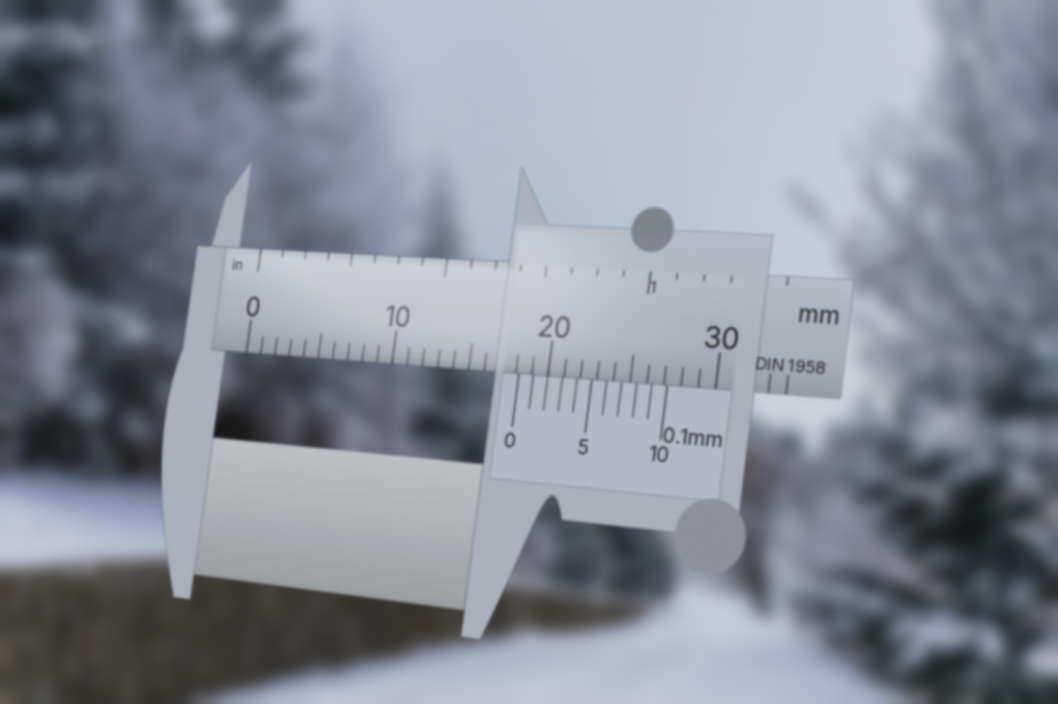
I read 18.2 mm
